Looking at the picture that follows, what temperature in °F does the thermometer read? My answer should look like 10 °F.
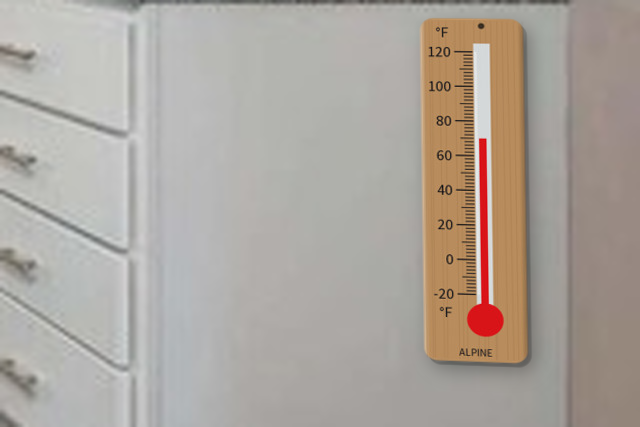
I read 70 °F
